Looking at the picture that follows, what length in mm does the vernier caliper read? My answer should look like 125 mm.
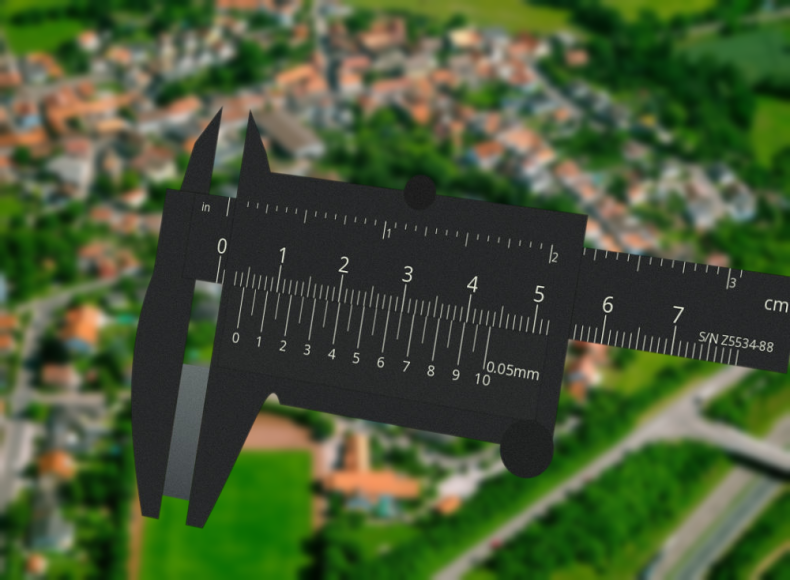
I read 4.6 mm
